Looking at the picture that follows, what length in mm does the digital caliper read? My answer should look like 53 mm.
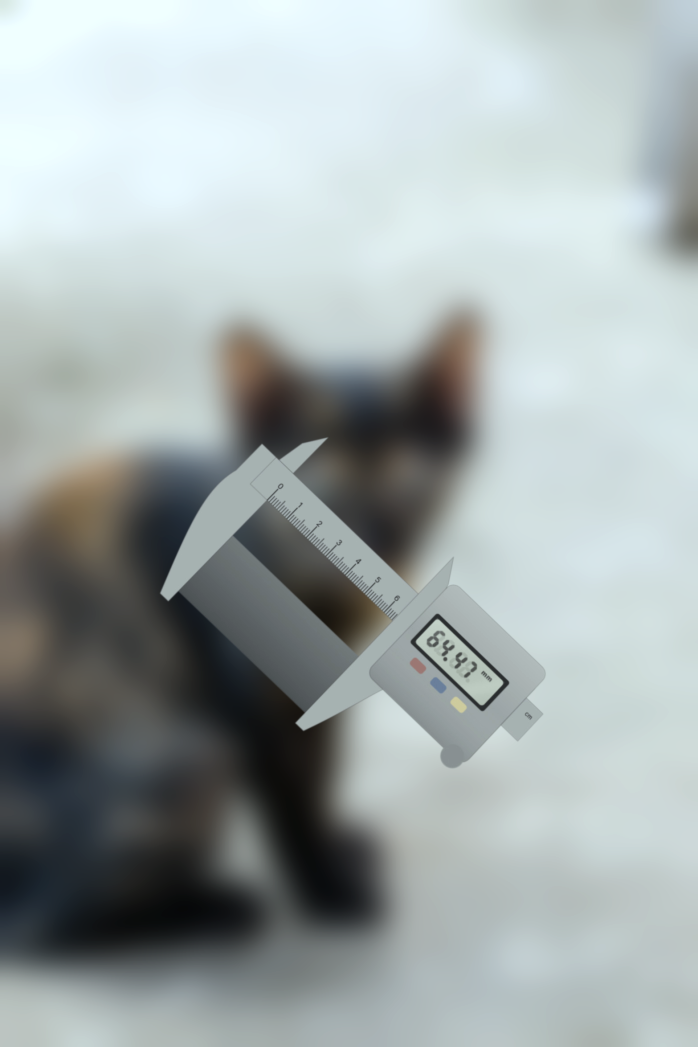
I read 64.47 mm
